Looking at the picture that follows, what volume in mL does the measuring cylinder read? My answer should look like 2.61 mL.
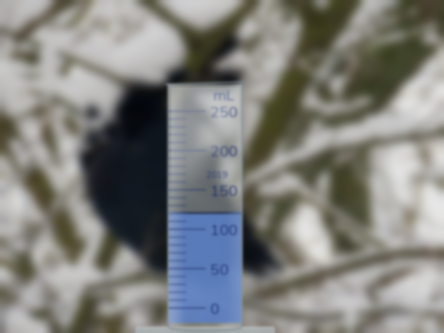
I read 120 mL
